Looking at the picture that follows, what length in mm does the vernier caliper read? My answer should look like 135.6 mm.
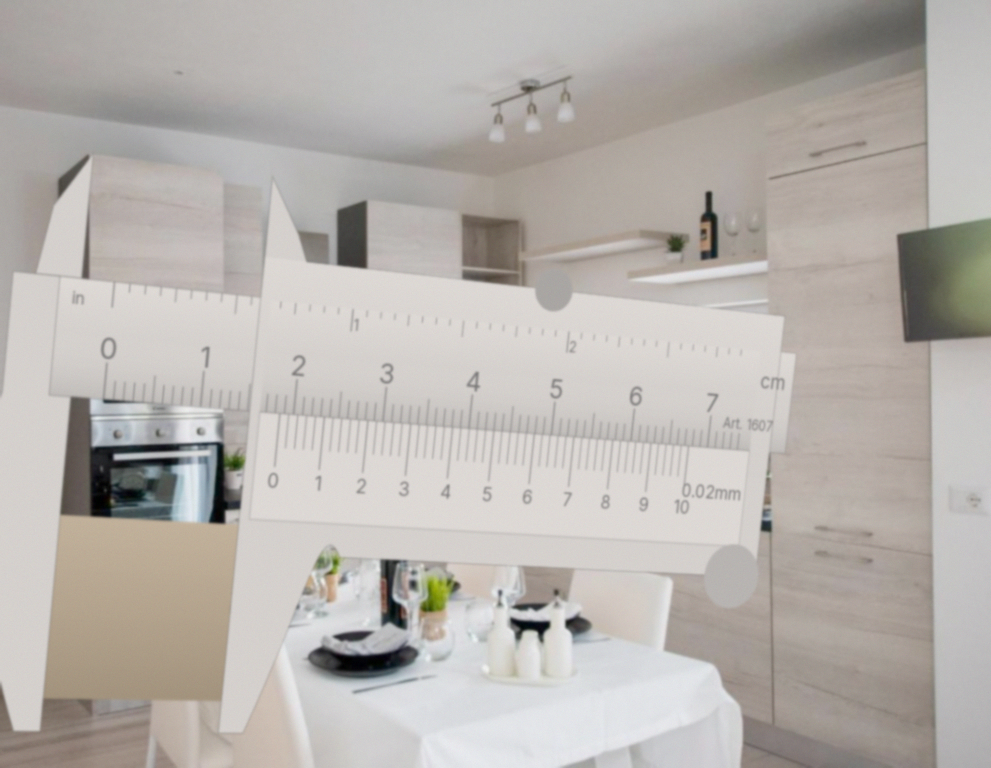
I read 18.5 mm
